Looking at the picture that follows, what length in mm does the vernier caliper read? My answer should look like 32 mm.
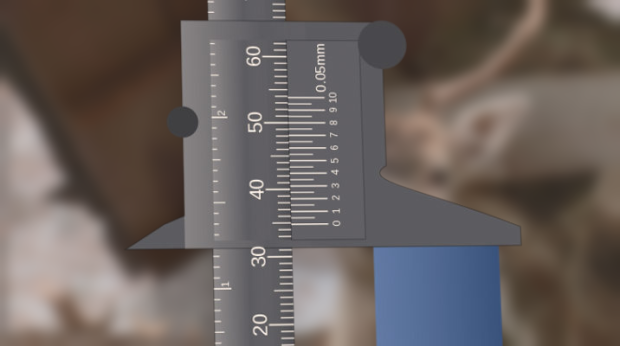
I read 34.8 mm
